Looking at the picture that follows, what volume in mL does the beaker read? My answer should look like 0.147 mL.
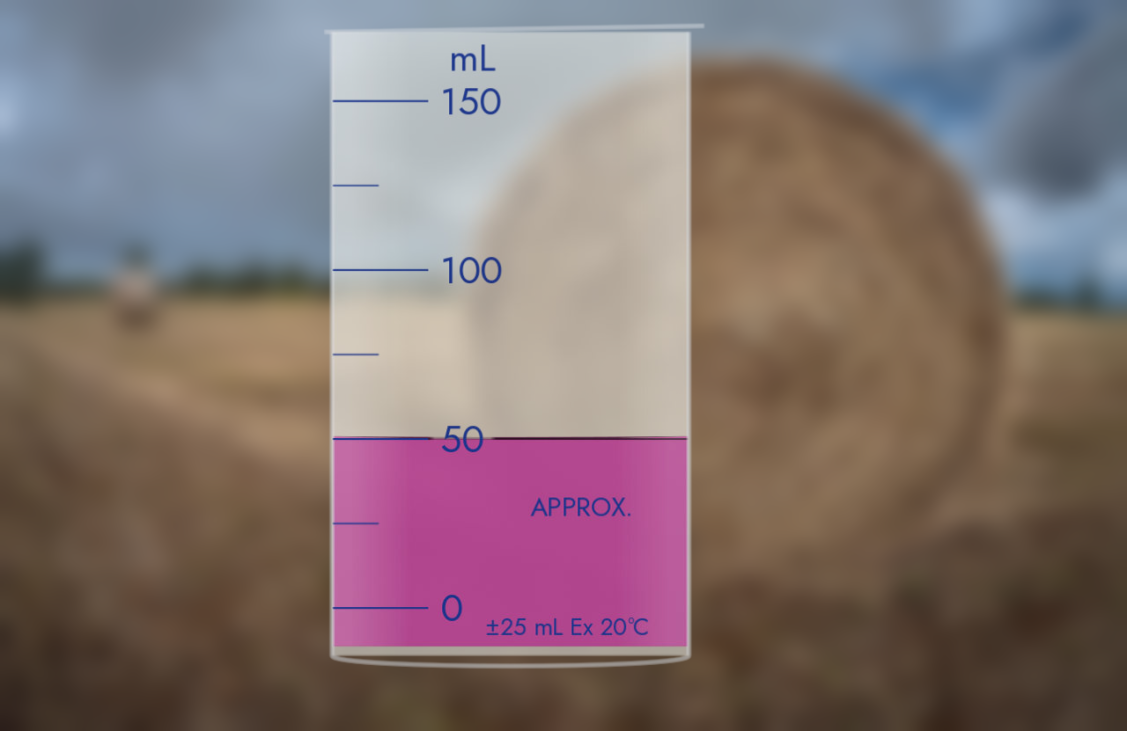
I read 50 mL
